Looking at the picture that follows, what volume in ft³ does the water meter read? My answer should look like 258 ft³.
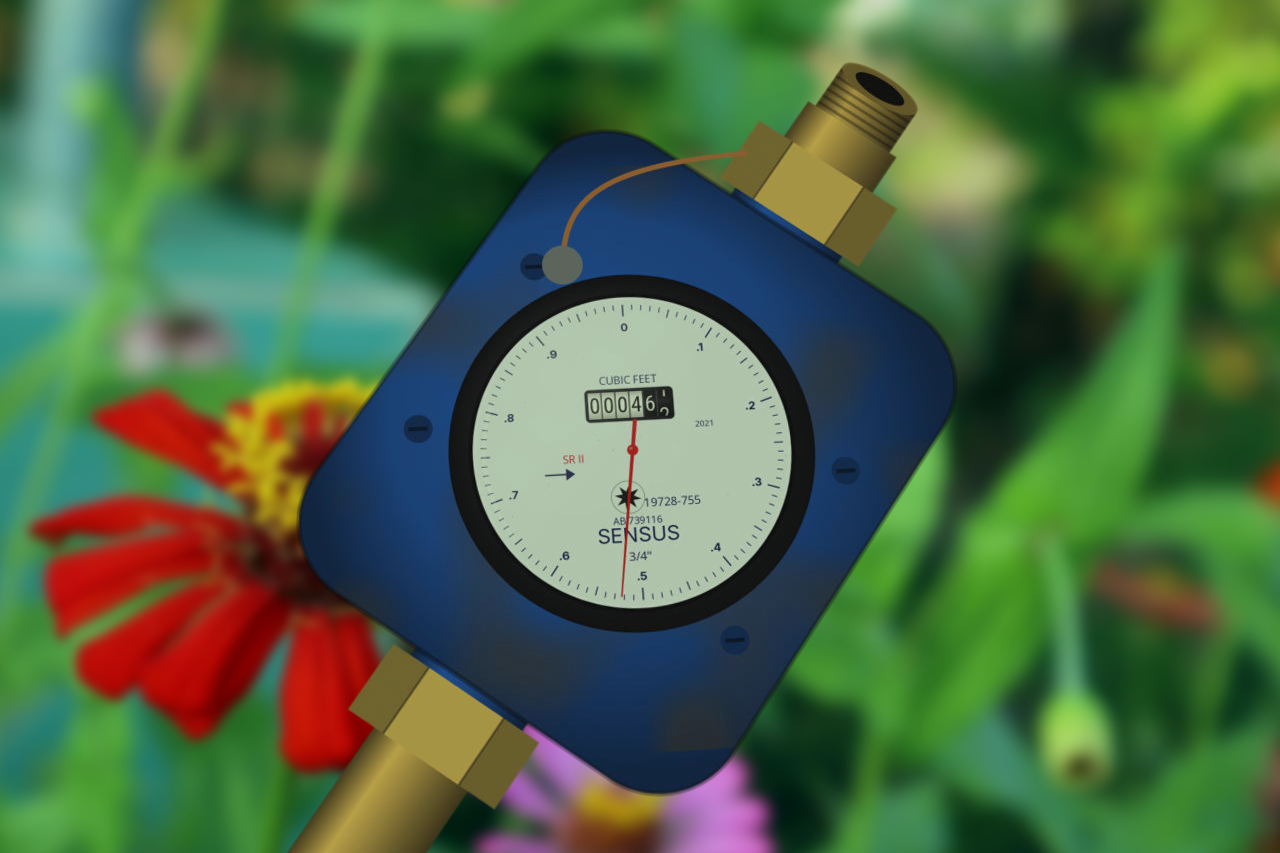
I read 461.52 ft³
